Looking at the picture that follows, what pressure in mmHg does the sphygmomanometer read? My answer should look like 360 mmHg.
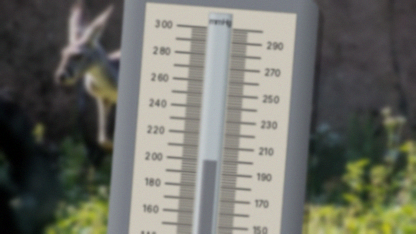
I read 200 mmHg
